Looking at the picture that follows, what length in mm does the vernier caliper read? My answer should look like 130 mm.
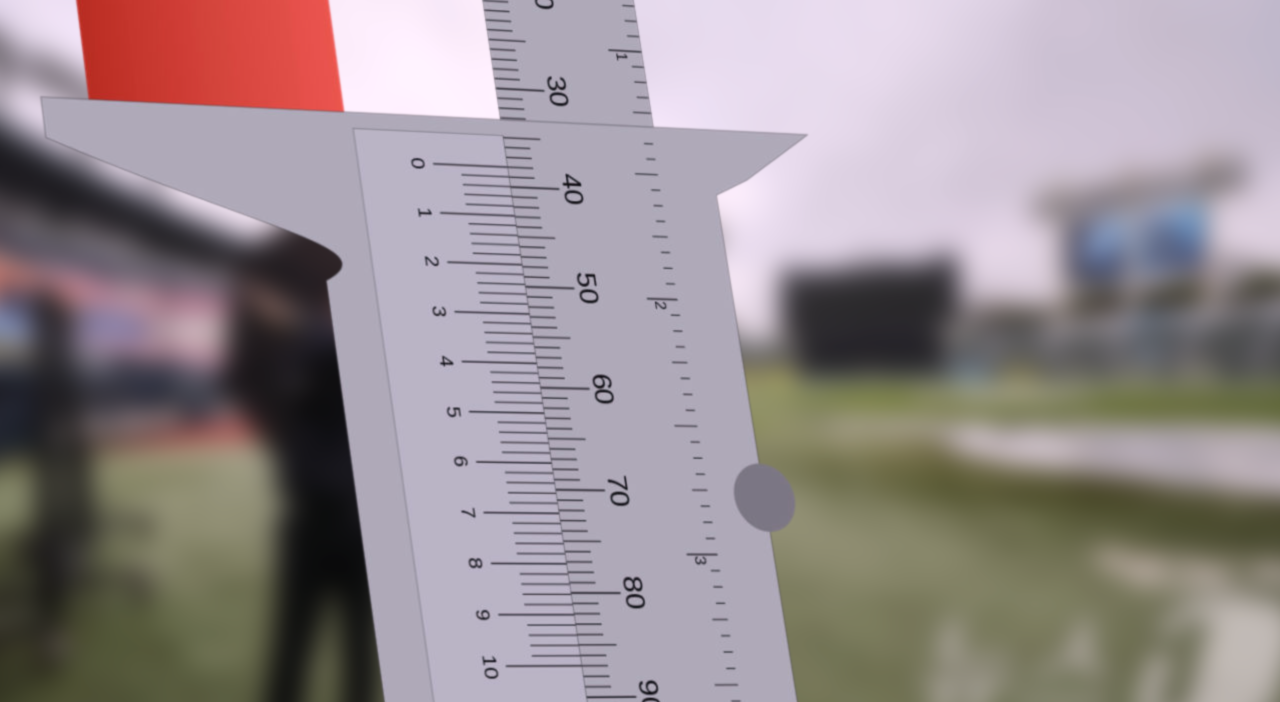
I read 38.0 mm
